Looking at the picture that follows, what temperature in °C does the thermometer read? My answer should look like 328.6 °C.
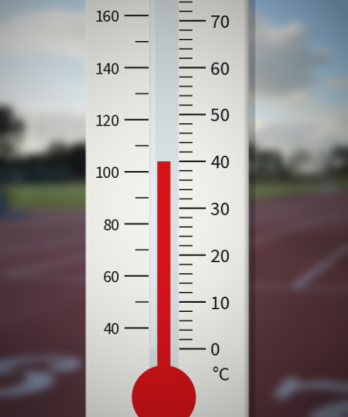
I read 40 °C
